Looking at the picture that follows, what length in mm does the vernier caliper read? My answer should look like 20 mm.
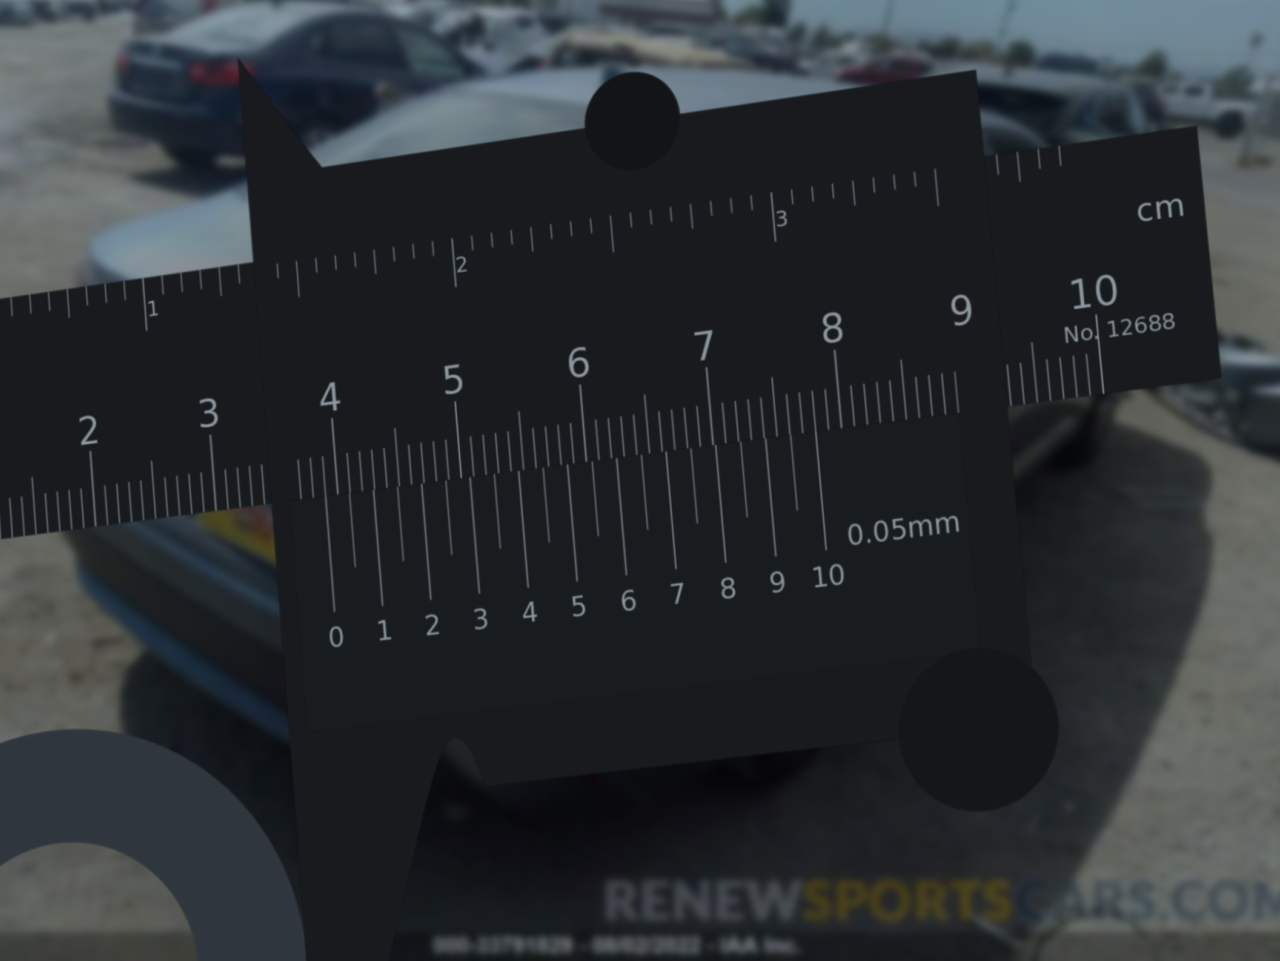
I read 39.0 mm
